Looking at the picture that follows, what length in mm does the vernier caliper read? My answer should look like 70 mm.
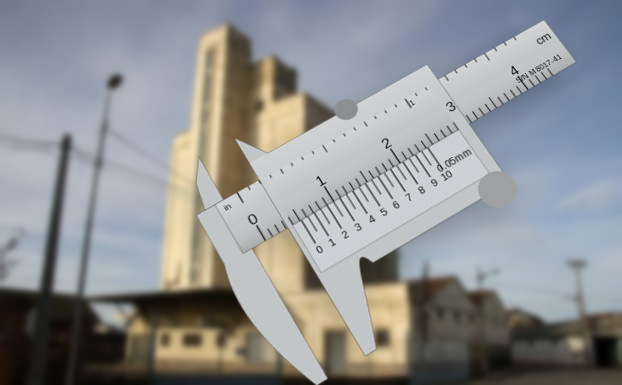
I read 5.2 mm
